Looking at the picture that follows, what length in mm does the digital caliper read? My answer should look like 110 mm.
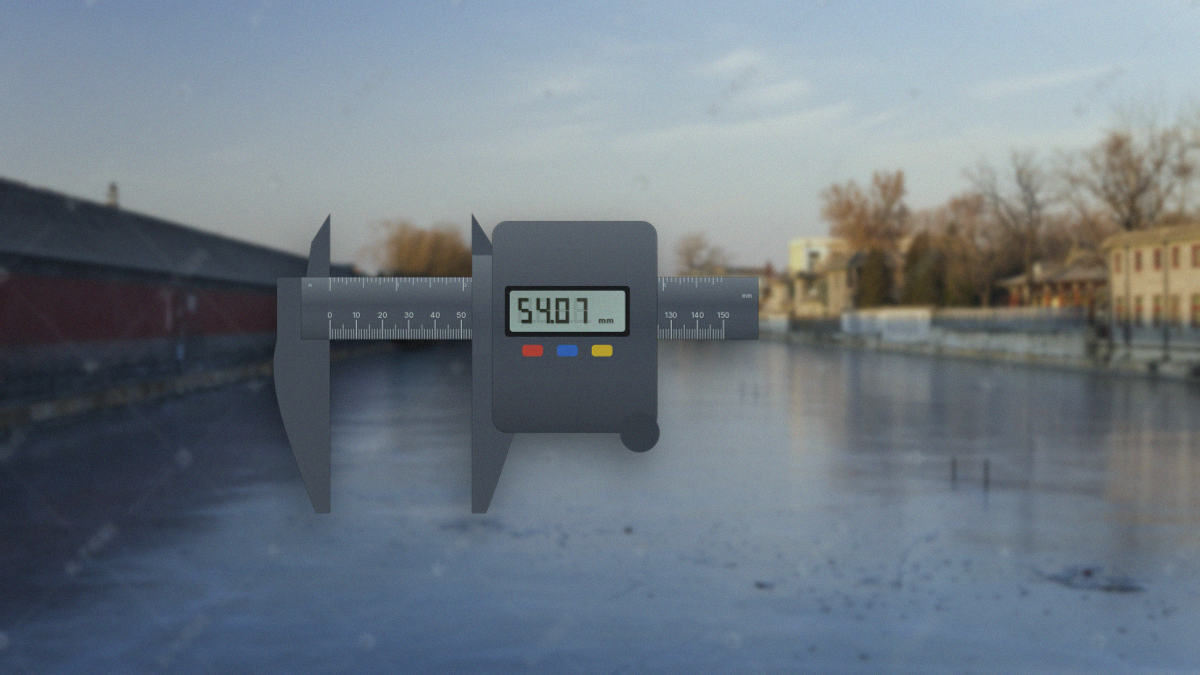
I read 54.07 mm
